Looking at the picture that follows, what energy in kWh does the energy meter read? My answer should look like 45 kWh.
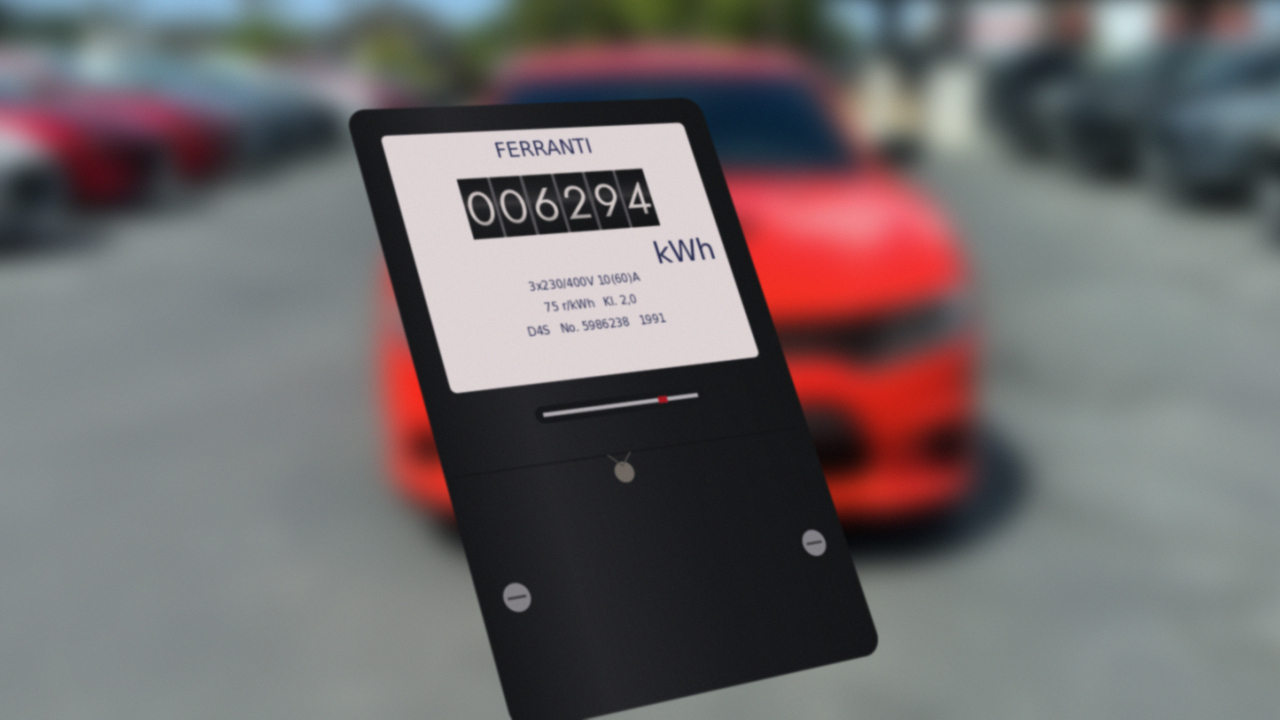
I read 6294 kWh
